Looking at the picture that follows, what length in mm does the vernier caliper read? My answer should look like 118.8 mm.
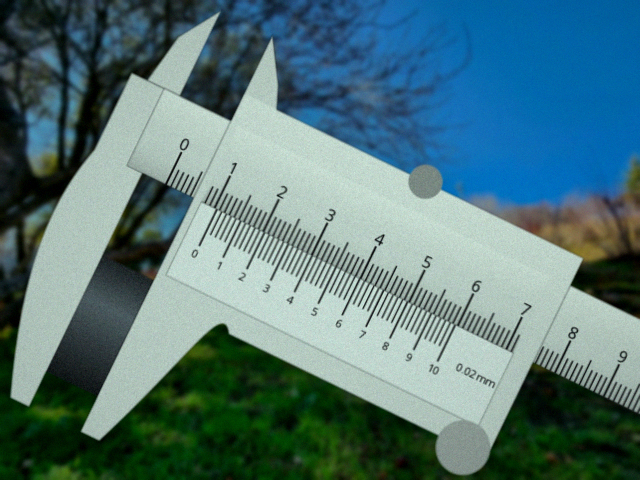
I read 10.5 mm
